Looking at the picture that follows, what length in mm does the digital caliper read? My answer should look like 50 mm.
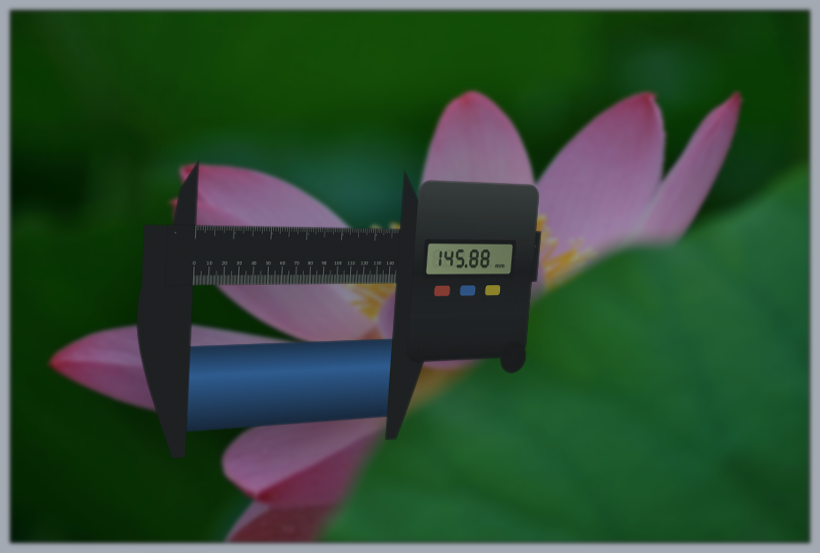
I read 145.88 mm
